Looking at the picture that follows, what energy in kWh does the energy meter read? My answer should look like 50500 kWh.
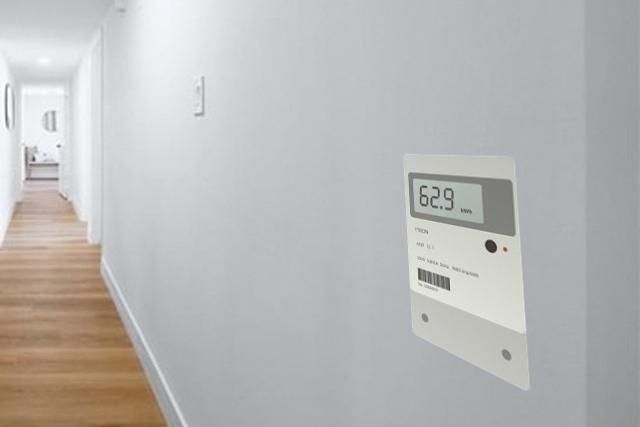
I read 62.9 kWh
